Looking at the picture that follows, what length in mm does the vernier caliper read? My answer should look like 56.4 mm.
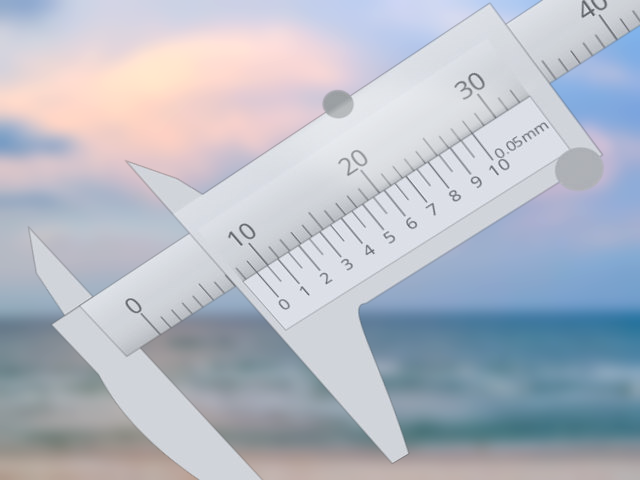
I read 9.0 mm
